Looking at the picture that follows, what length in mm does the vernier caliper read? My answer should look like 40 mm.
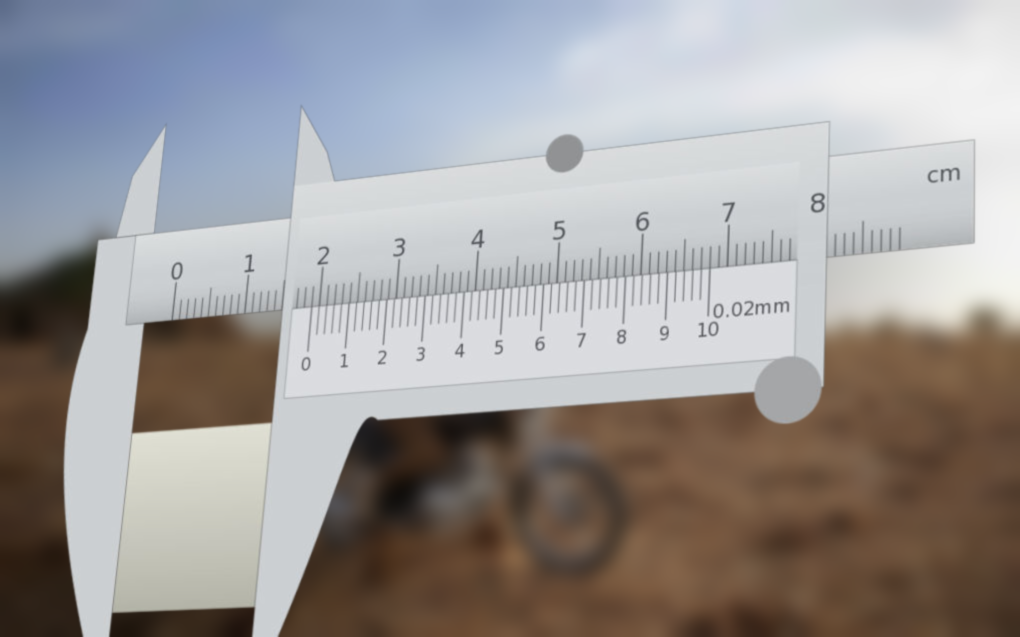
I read 19.0 mm
